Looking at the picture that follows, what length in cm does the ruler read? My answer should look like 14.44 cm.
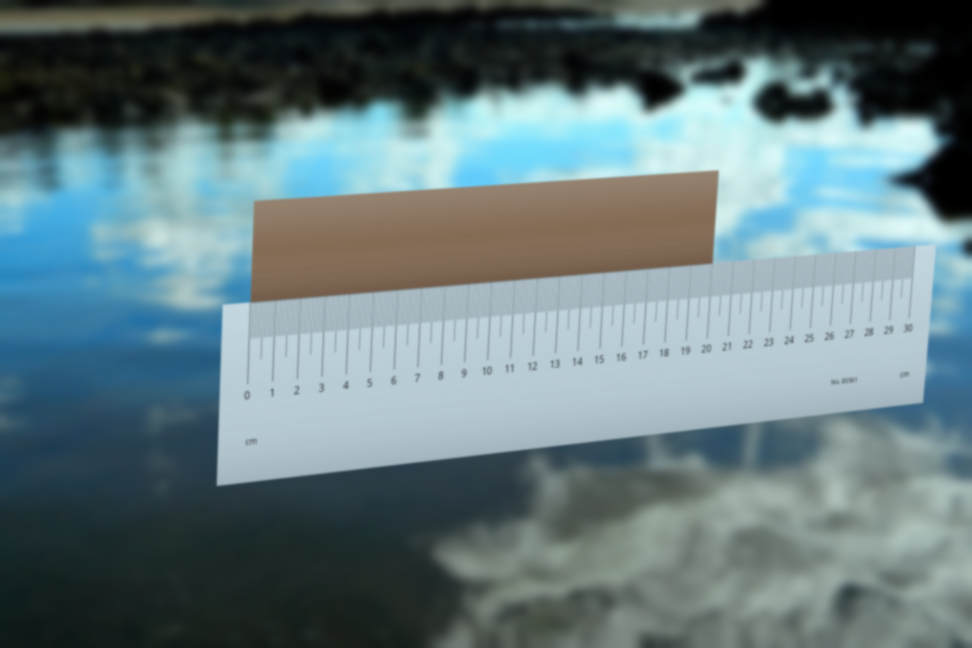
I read 20 cm
